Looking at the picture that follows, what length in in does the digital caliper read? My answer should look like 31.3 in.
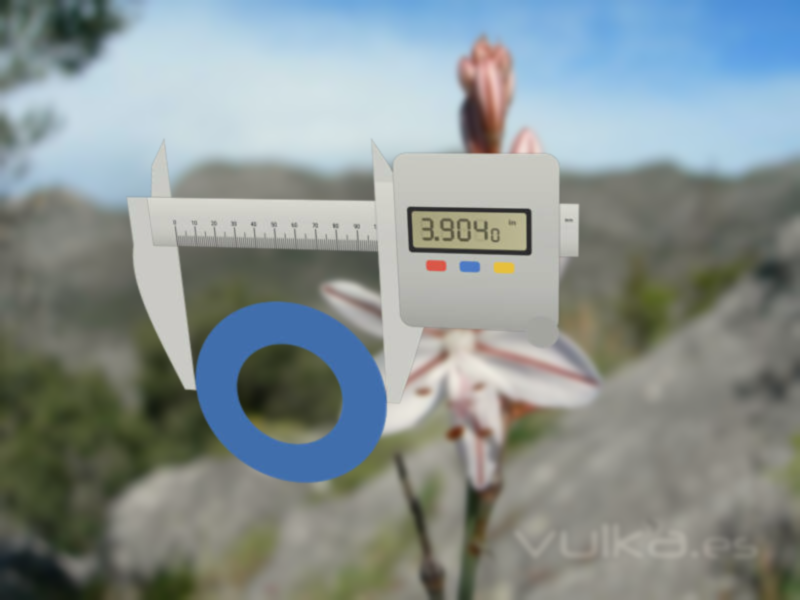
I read 3.9040 in
